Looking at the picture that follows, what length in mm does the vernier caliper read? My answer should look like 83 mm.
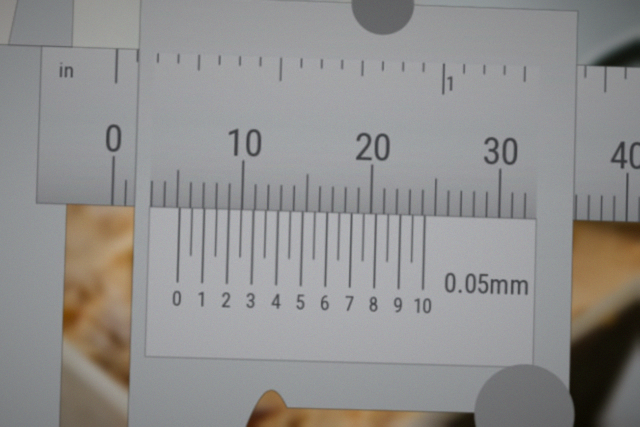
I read 5.2 mm
